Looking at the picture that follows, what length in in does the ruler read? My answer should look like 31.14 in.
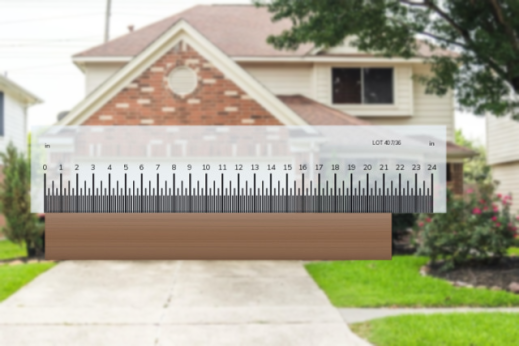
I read 21.5 in
